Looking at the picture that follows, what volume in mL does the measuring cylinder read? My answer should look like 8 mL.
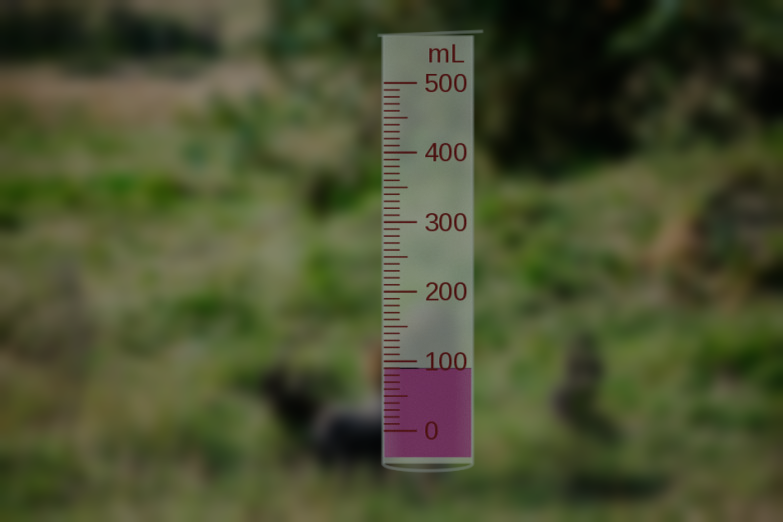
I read 90 mL
